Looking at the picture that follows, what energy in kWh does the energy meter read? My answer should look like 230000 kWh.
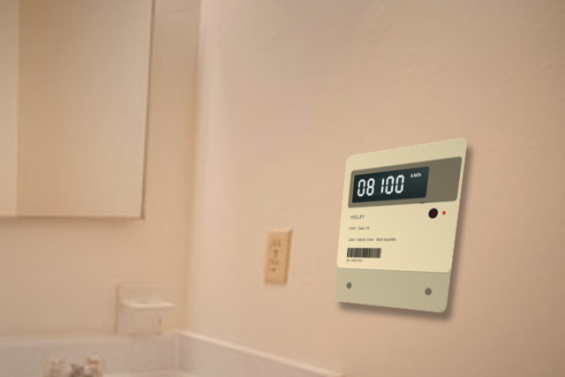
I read 8100 kWh
